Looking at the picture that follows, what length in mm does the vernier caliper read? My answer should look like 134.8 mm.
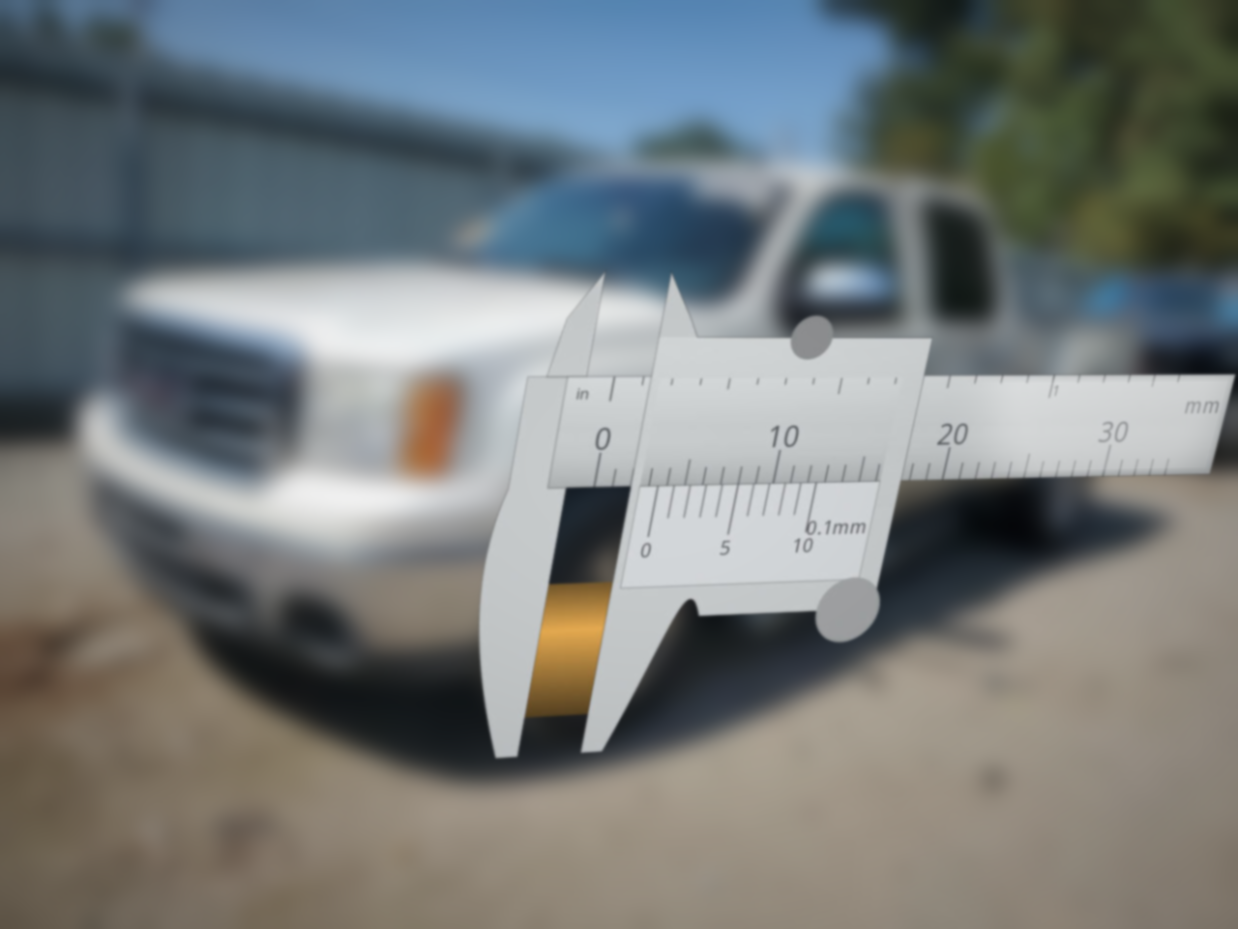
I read 3.5 mm
